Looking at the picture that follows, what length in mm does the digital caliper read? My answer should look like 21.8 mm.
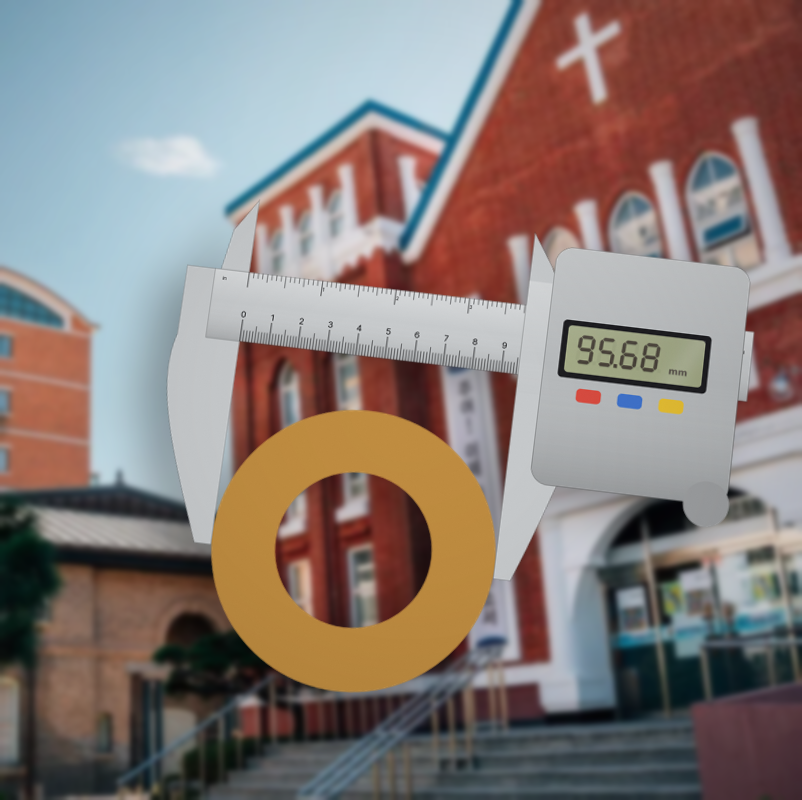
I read 95.68 mm
